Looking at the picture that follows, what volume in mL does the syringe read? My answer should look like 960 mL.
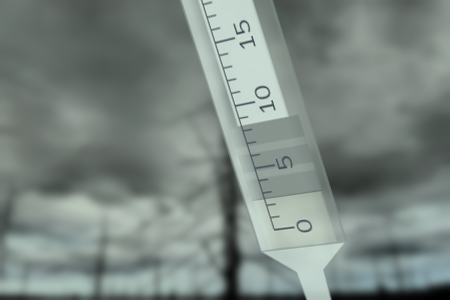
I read 2.5 mL
